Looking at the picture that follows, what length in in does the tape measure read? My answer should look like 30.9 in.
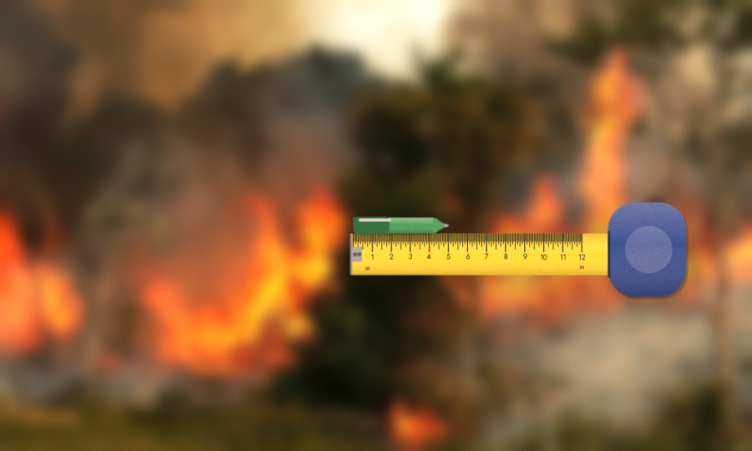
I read 5 in
